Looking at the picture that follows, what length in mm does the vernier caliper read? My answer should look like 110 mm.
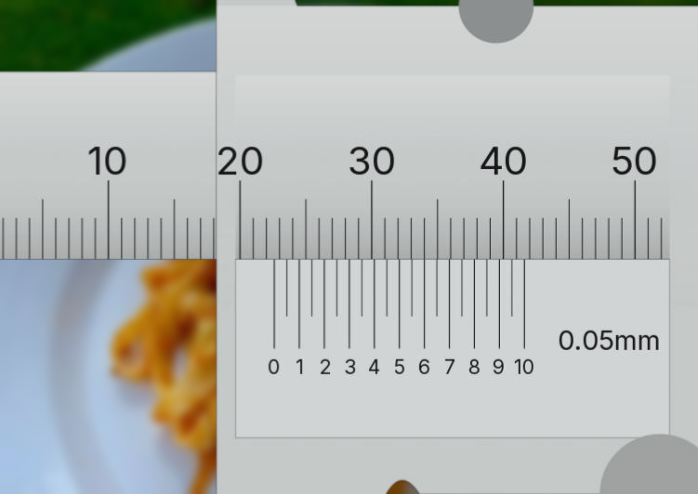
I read 22.6 mm
